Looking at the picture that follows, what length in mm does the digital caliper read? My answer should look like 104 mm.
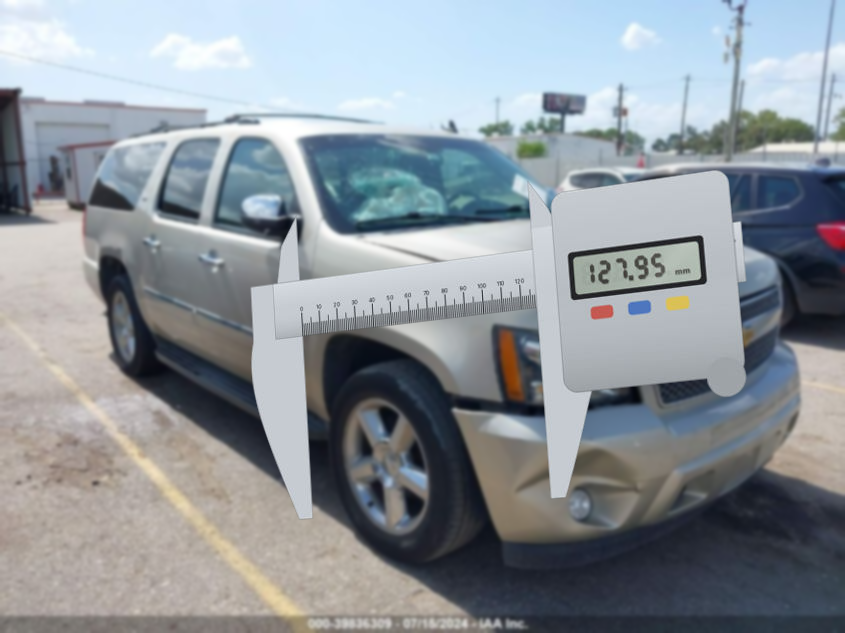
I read 127.95 mm
